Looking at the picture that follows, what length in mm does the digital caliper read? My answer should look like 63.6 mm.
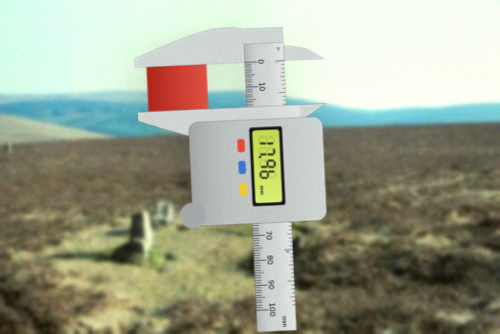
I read 17.96 mm
